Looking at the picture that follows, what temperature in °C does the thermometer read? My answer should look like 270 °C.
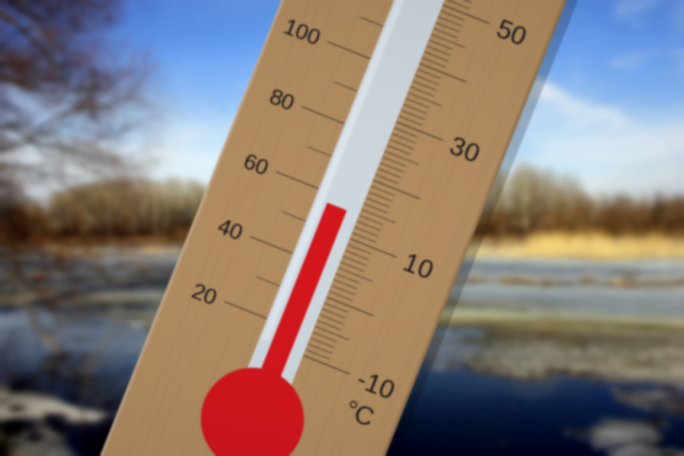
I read 14 °C
